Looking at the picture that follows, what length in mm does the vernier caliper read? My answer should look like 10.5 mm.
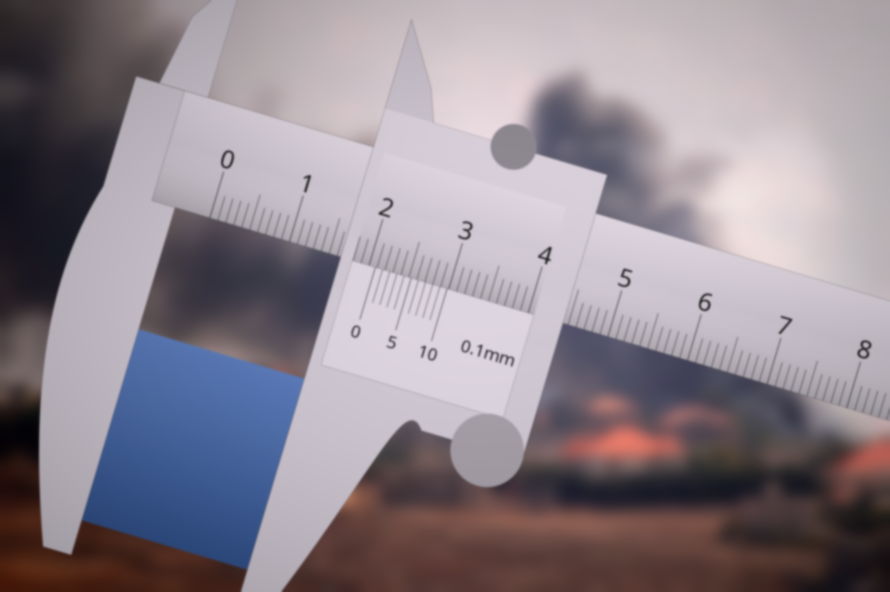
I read 20.8 mm
